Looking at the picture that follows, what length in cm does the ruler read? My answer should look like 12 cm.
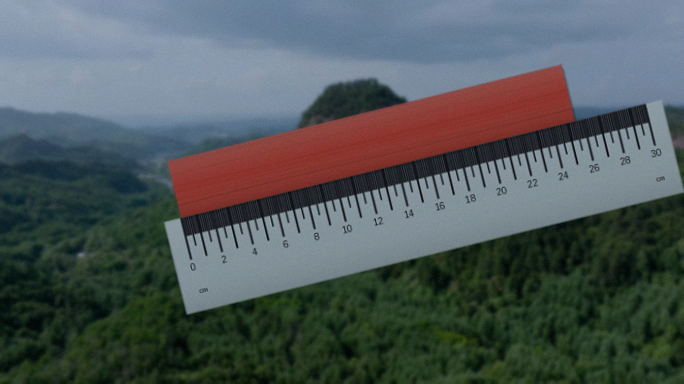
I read 25.5 cm
